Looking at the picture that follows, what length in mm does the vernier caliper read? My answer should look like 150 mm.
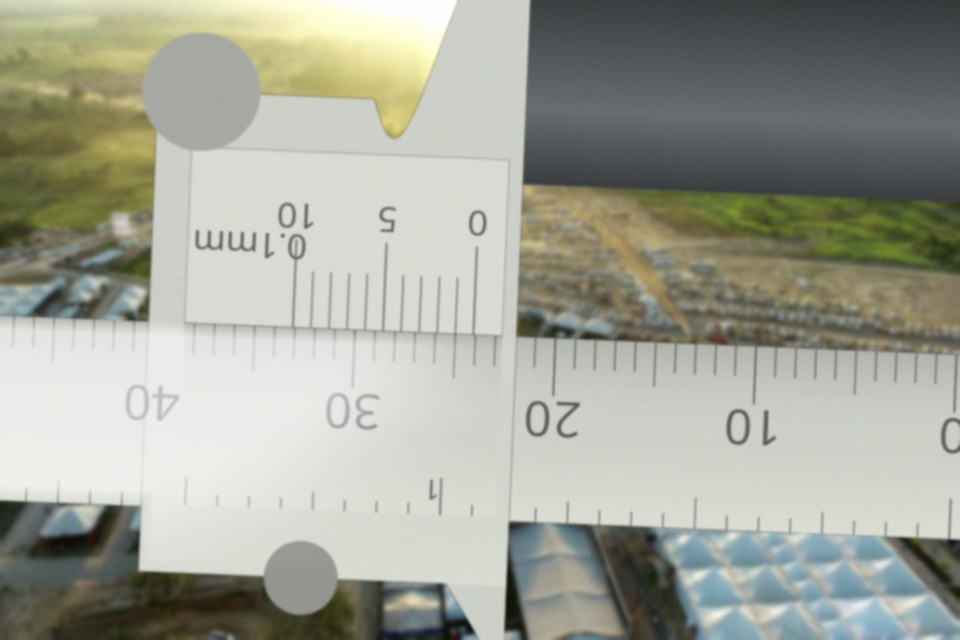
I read 24.1 mm
